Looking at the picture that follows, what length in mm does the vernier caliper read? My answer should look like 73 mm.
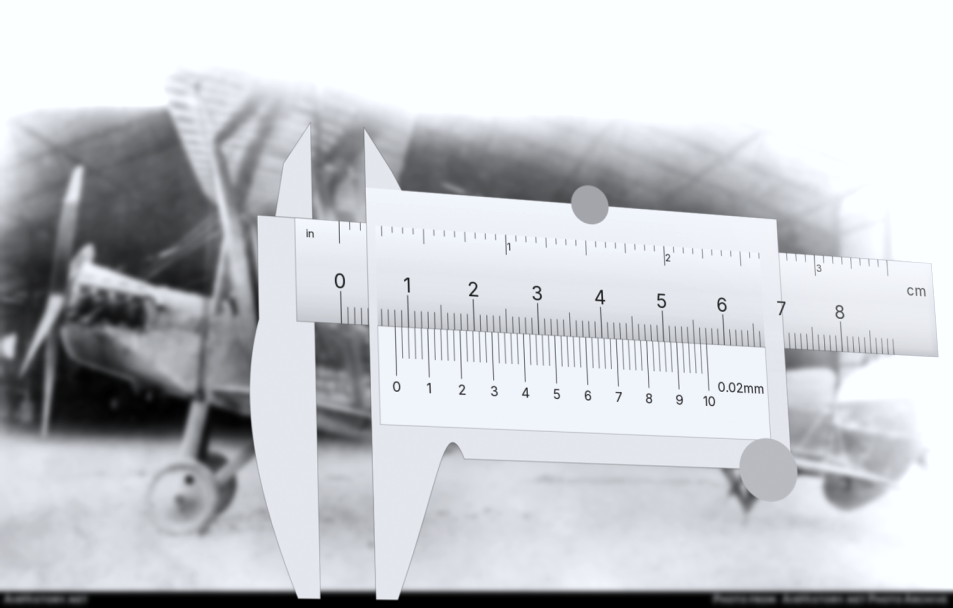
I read 8.0 mm
